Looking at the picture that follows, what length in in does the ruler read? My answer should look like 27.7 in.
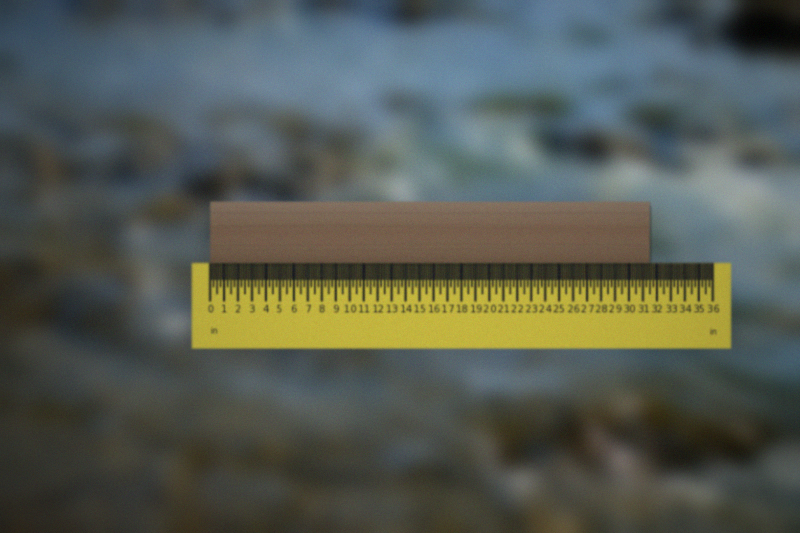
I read 31.5 in
